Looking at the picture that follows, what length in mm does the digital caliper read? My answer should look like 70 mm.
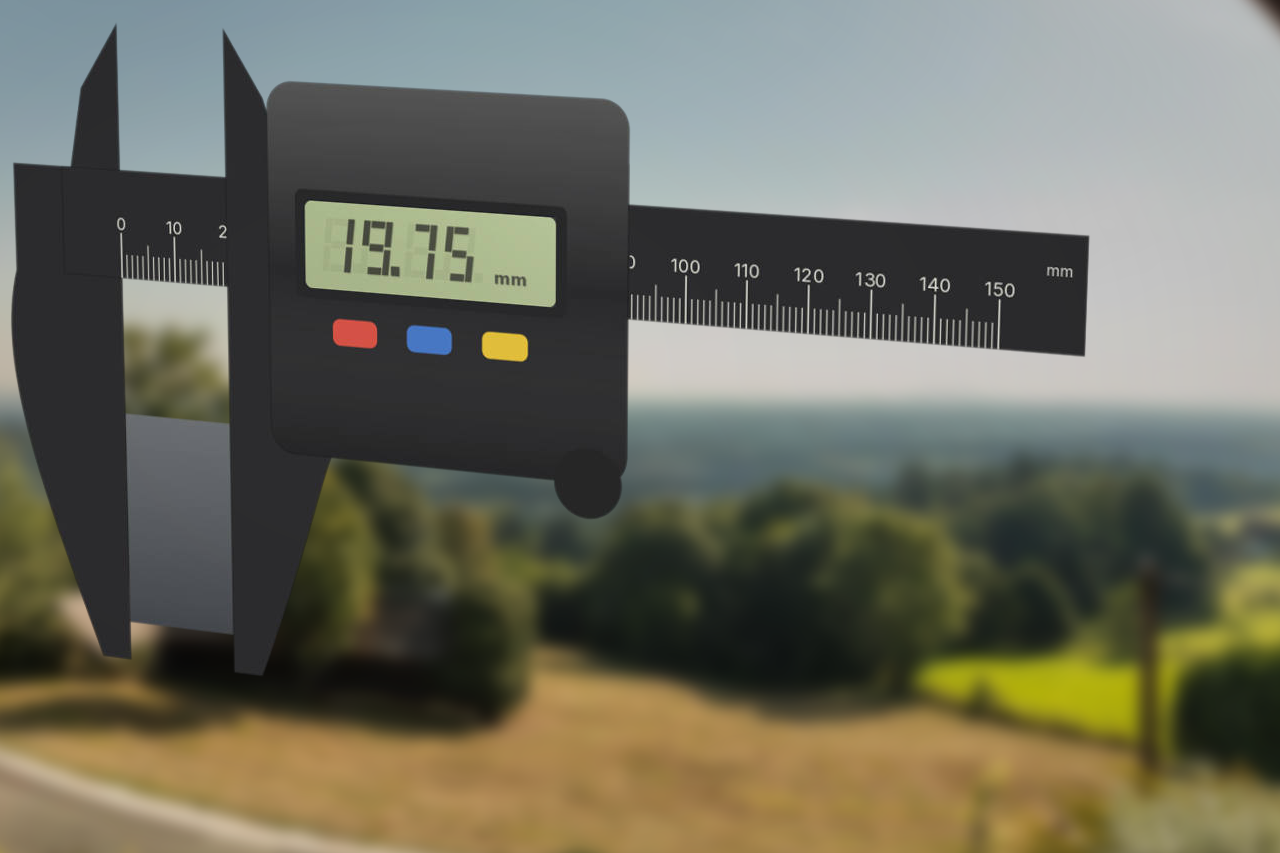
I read 19.75 mm
